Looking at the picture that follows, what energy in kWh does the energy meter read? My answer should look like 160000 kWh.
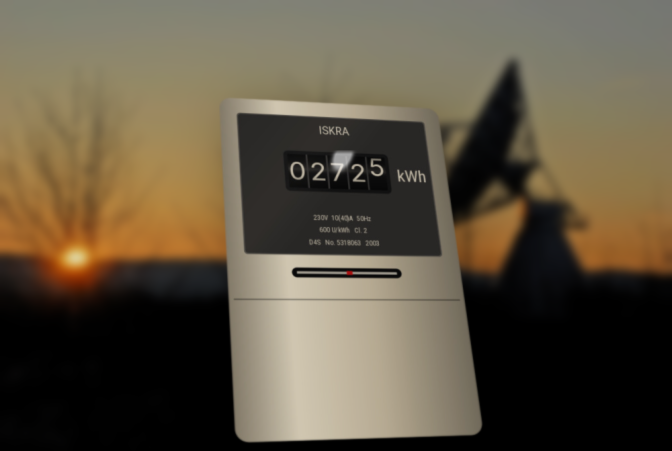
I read 2725 kWh
